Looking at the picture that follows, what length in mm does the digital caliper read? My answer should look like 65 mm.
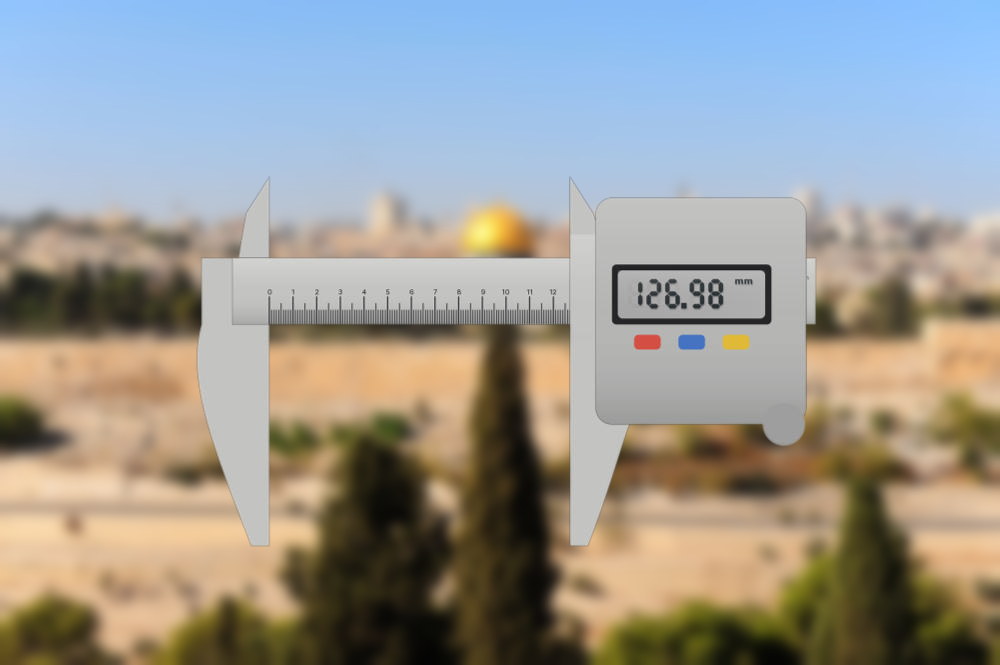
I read 126.98 mm
